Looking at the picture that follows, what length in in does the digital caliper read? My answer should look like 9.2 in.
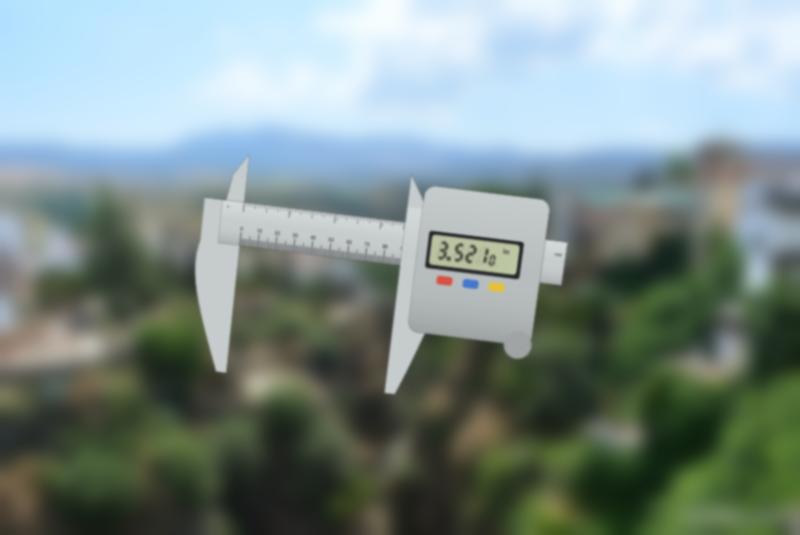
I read 3.5210 in
